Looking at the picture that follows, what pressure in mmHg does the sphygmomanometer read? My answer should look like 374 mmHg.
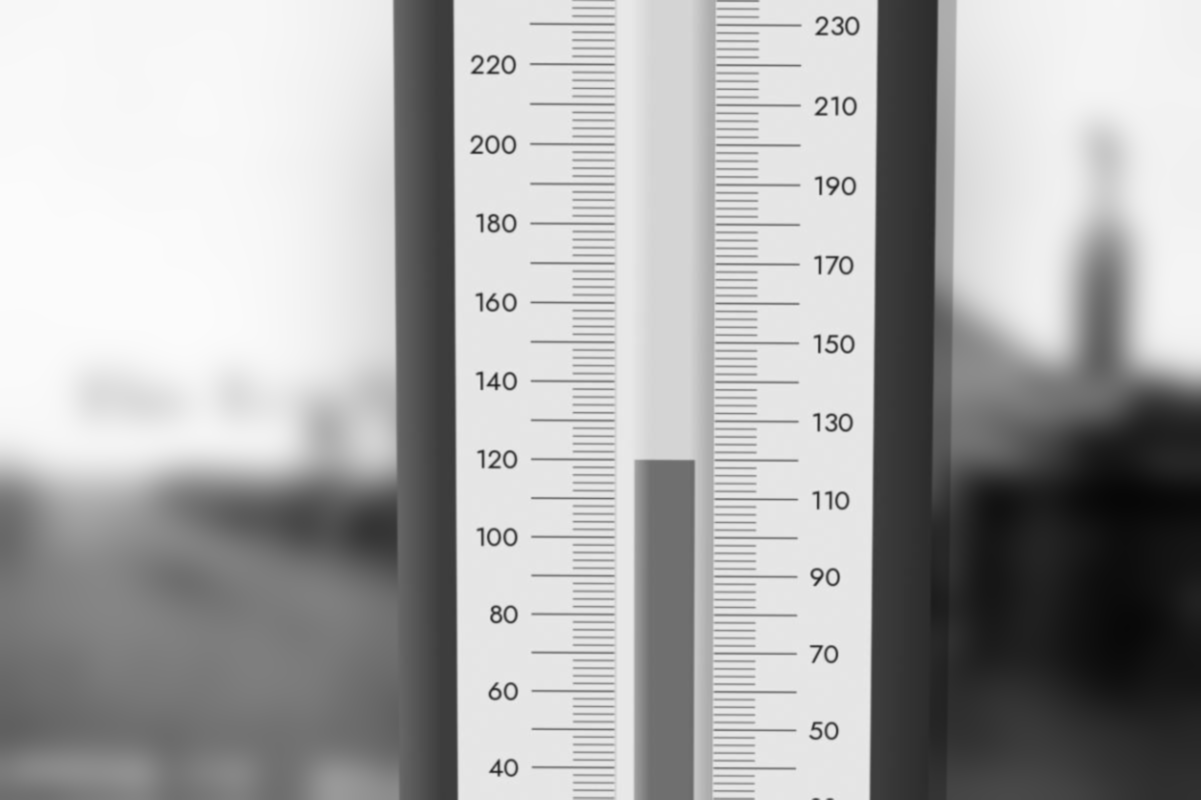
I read 120 mmHg
